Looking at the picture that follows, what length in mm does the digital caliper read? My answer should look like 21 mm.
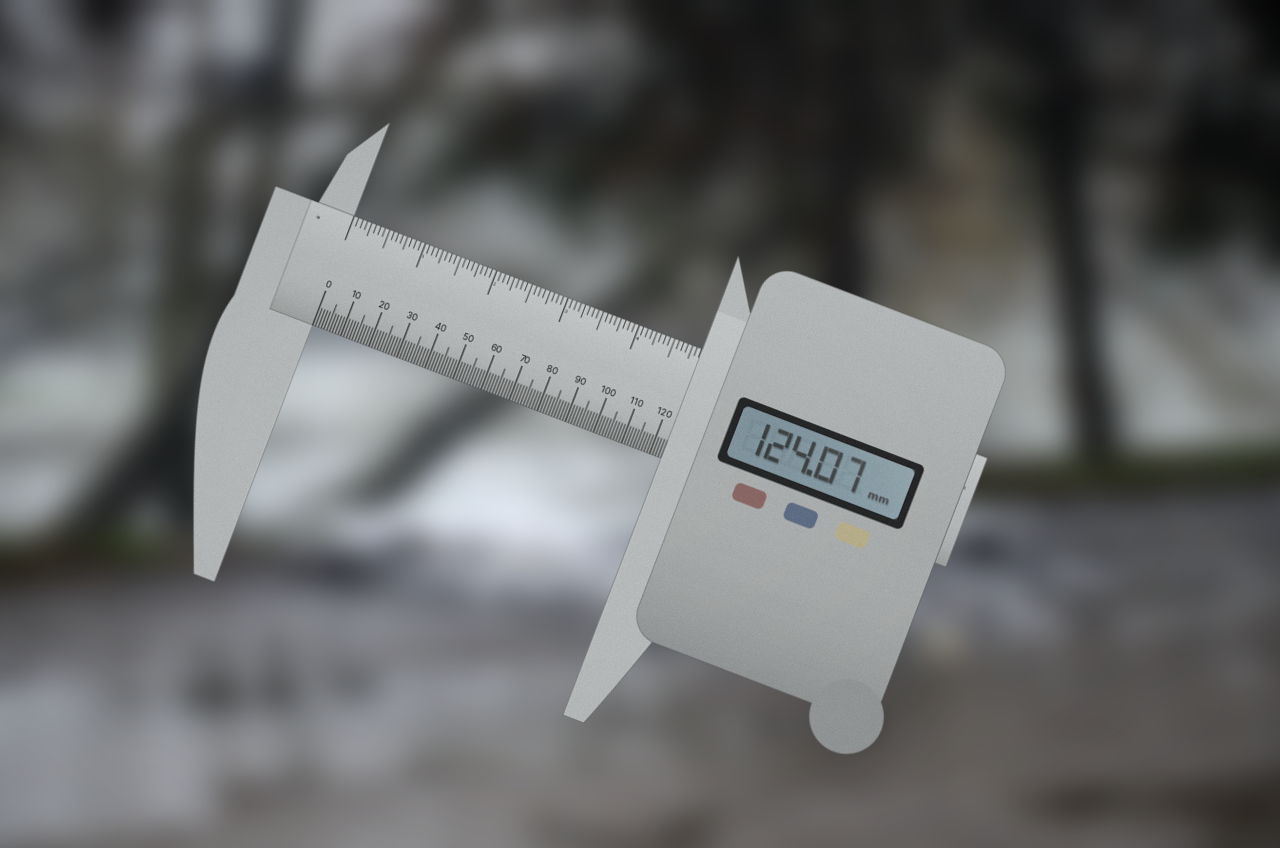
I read 124.07 mm
